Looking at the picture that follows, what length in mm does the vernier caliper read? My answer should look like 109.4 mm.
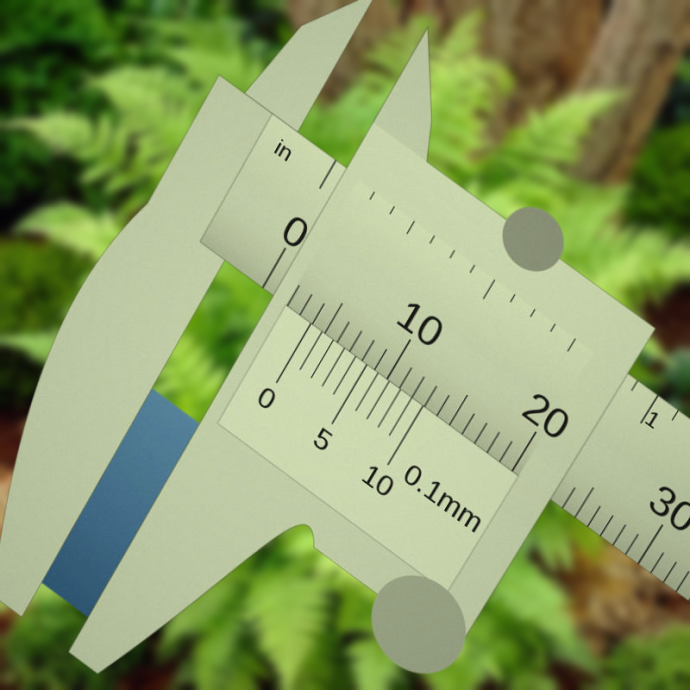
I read 3.9 mm
